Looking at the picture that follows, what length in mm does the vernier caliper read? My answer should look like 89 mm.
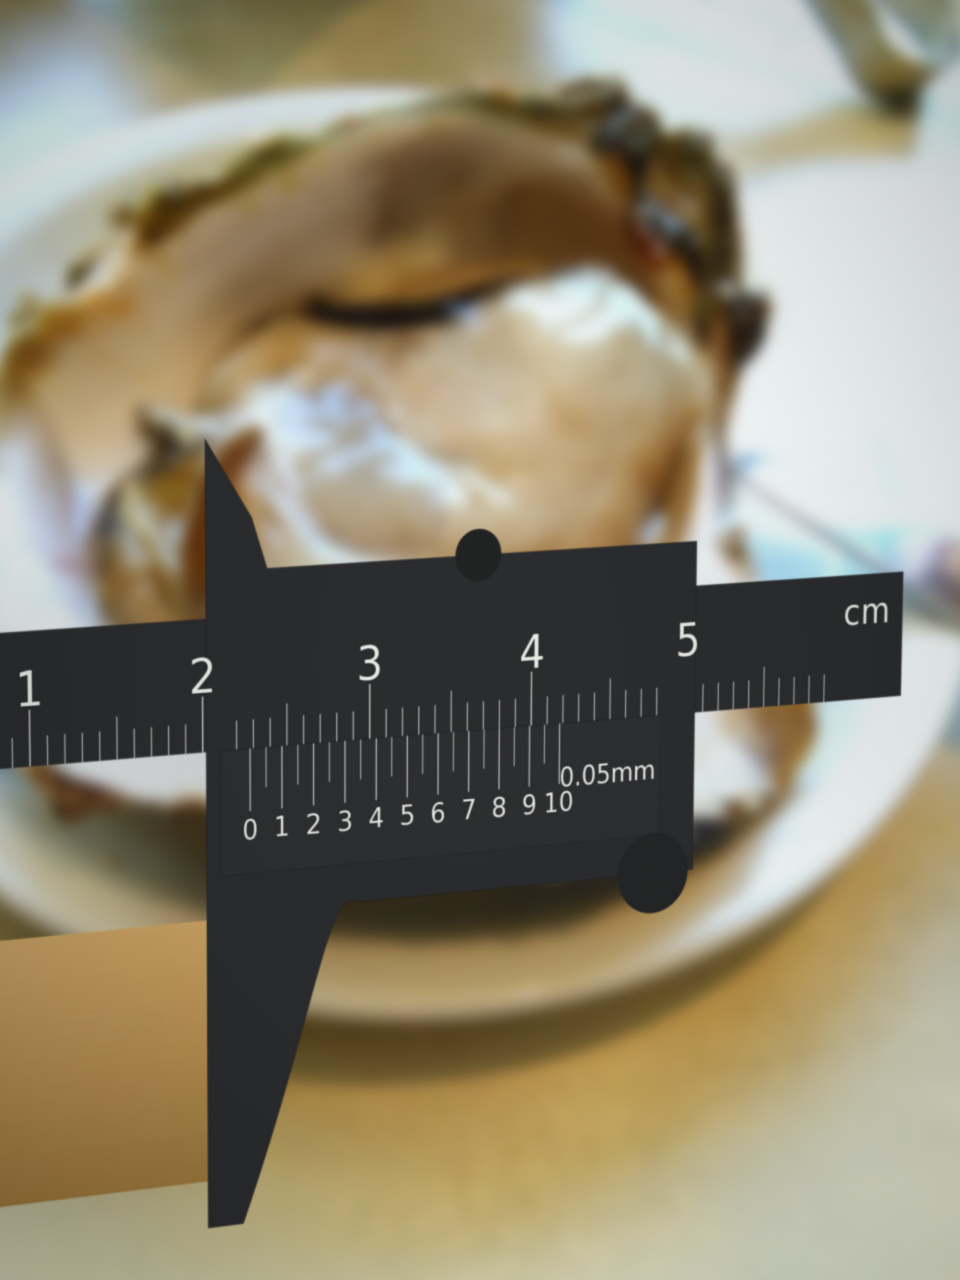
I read 22.8 mm
